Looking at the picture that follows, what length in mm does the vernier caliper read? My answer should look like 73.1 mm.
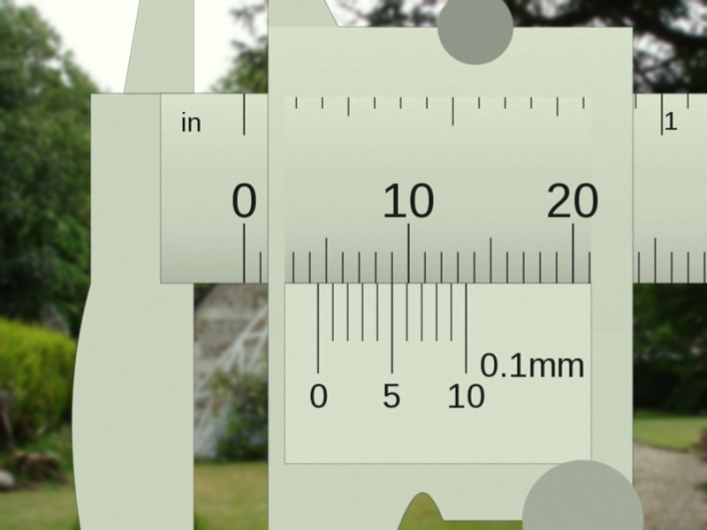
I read 4.5 mm
